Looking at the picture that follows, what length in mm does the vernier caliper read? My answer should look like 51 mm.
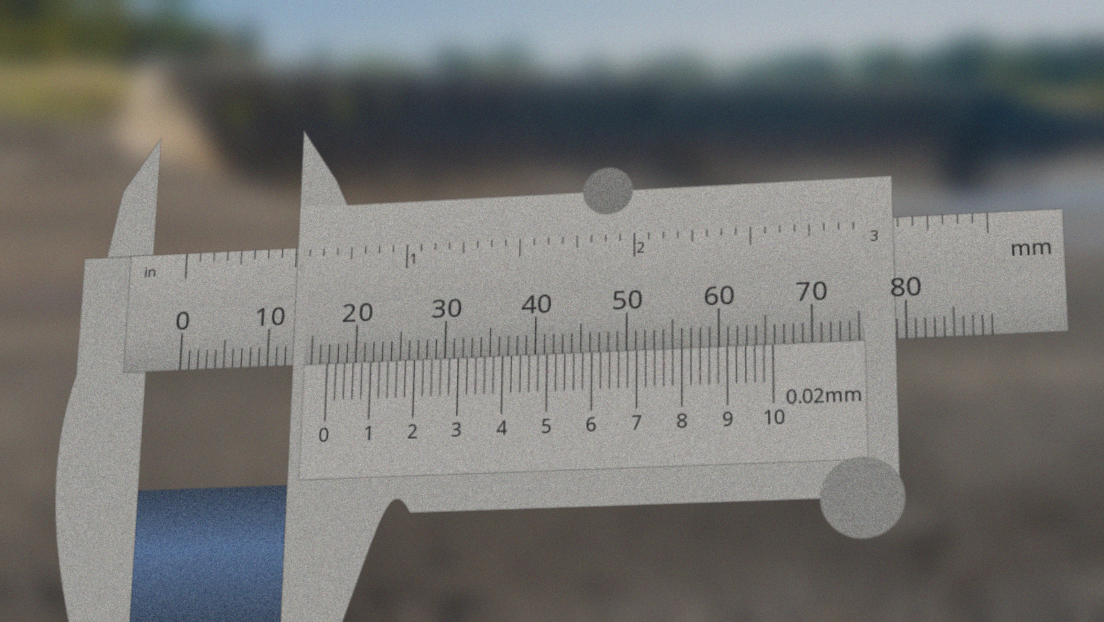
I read 16.8 mm
